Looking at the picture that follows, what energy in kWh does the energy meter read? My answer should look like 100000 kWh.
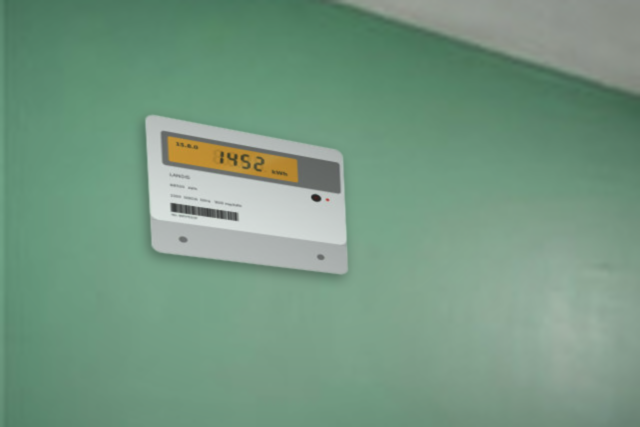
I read 1452 kWh
